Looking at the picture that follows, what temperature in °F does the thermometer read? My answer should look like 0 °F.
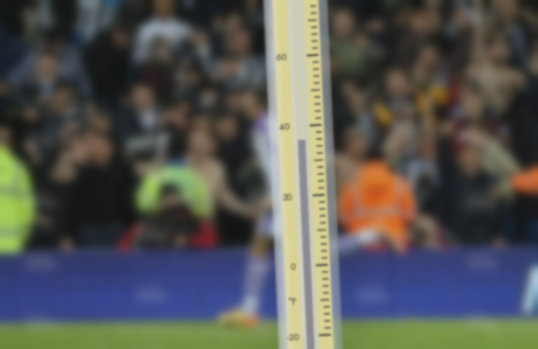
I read 36 °F
